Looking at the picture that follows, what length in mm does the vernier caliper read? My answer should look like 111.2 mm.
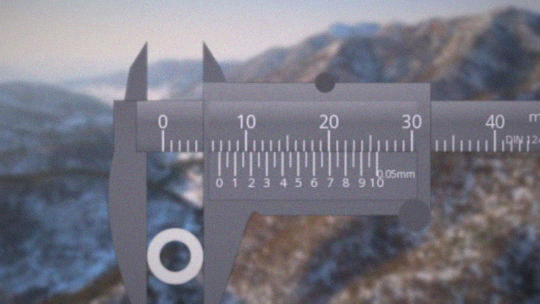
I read 6.8 mm
